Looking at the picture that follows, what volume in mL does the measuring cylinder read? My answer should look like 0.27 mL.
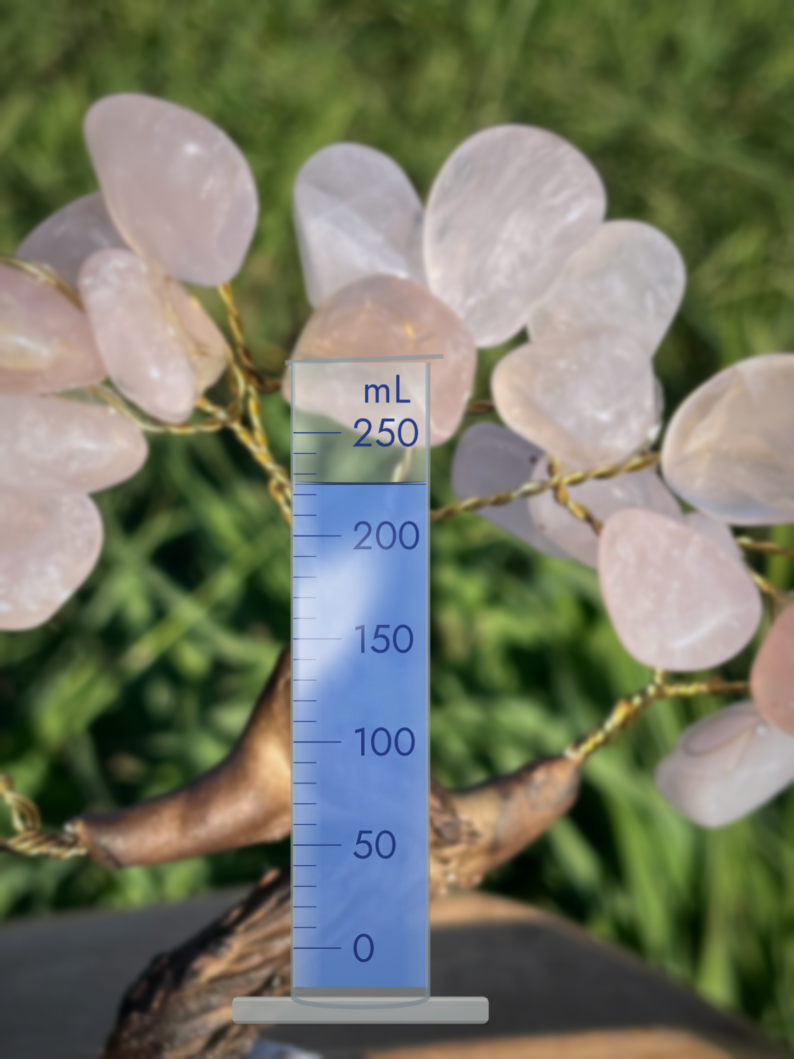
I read 225 mL
